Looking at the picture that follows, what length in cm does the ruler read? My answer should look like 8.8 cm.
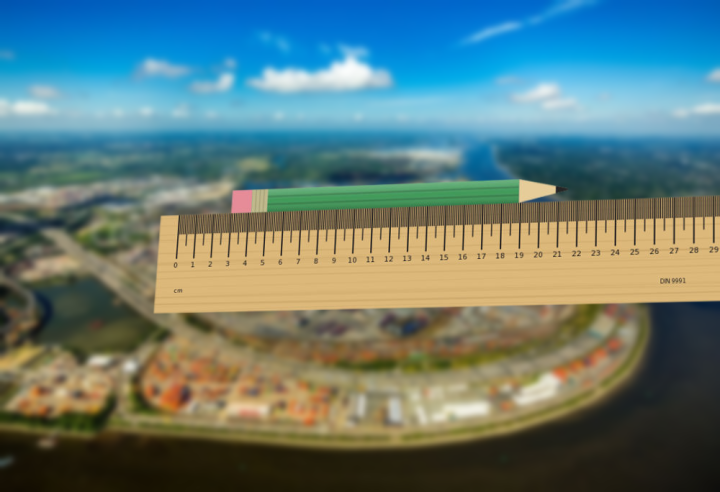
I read 18.5 cm
